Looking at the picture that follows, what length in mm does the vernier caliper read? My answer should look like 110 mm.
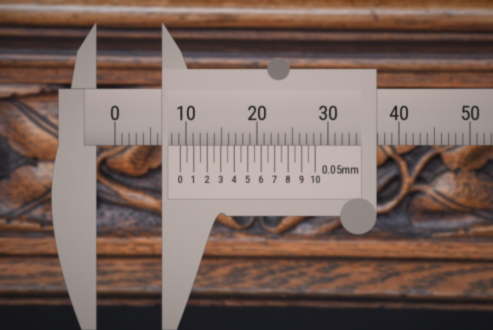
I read 9.2 mm
